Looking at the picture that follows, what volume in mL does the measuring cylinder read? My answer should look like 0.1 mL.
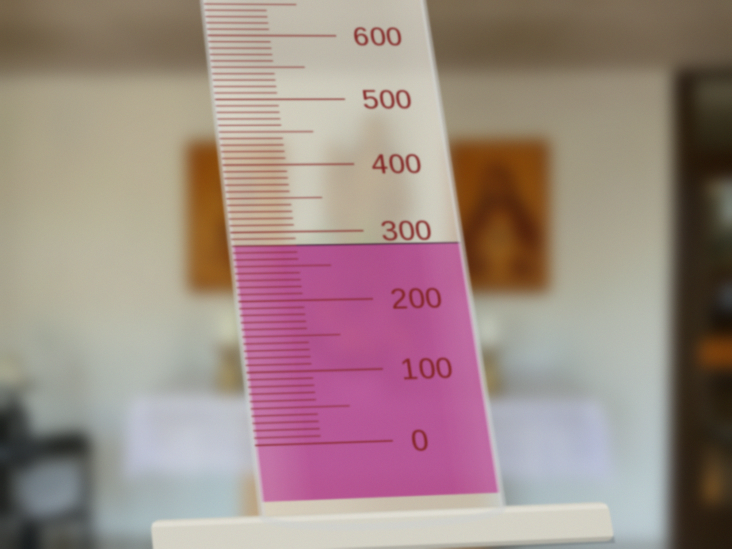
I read 280 mL
